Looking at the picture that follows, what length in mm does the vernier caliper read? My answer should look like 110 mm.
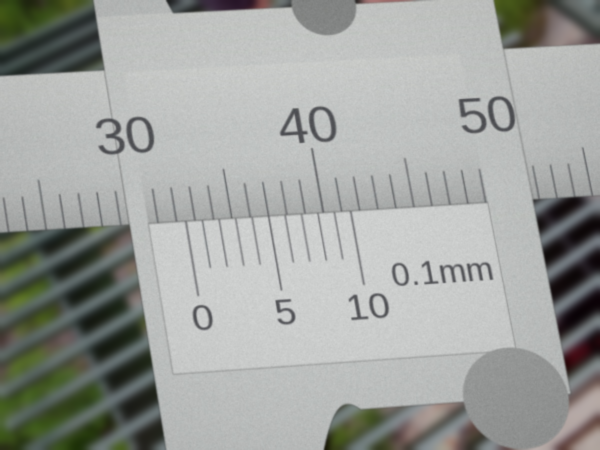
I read 32.5 mm
